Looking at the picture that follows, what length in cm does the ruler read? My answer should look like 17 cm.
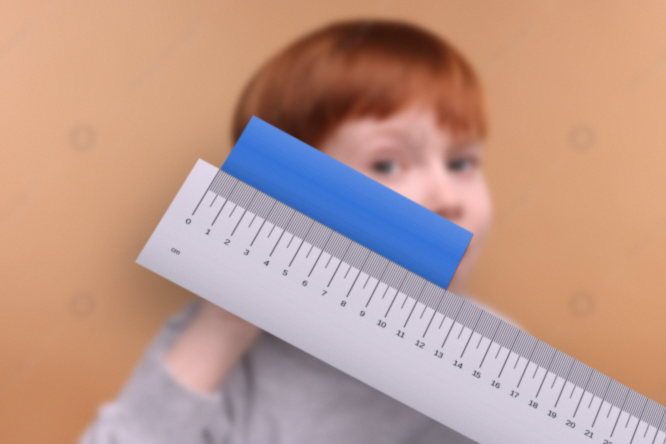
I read 12 cm
